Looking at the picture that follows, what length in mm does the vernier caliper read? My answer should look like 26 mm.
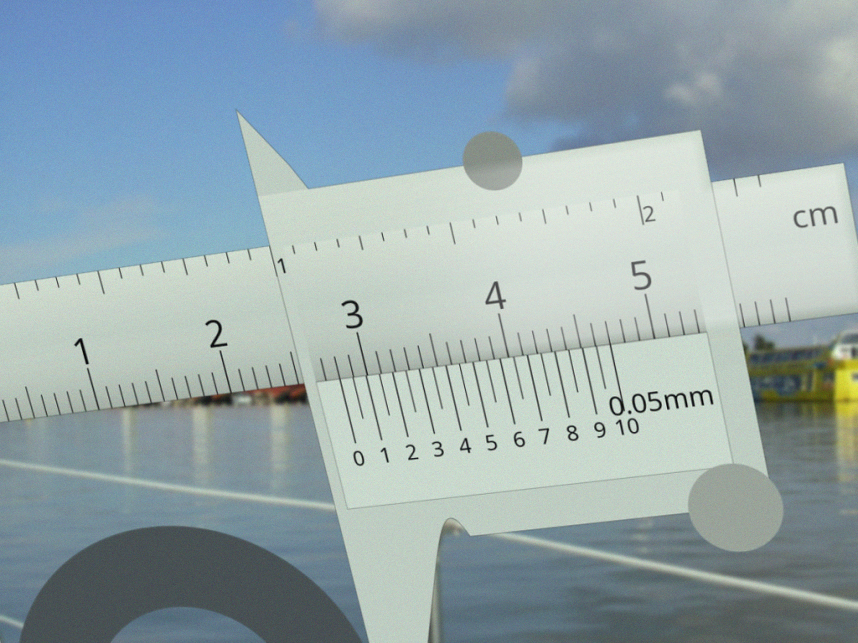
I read 28.0 mm
